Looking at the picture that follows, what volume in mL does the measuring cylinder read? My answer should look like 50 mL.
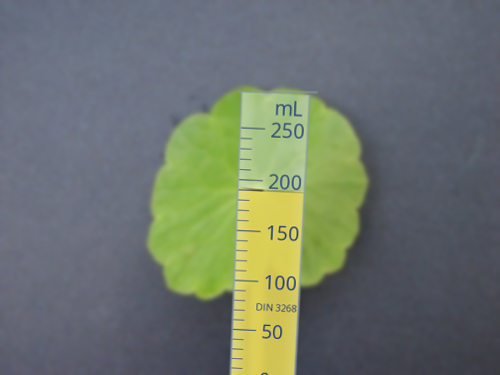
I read 190 mL
